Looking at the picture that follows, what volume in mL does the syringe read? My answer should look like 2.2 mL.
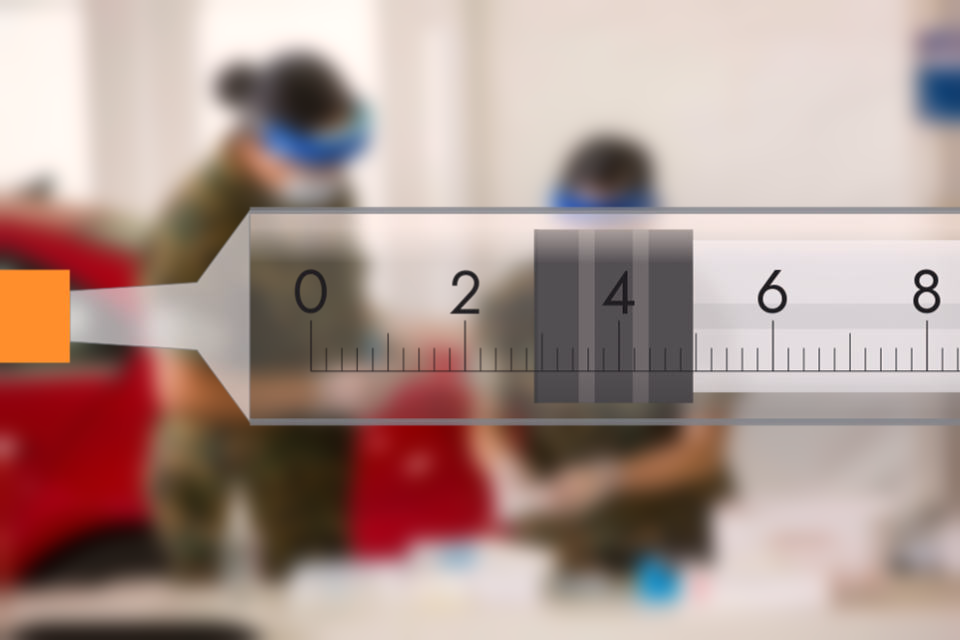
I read 2.9 mL
